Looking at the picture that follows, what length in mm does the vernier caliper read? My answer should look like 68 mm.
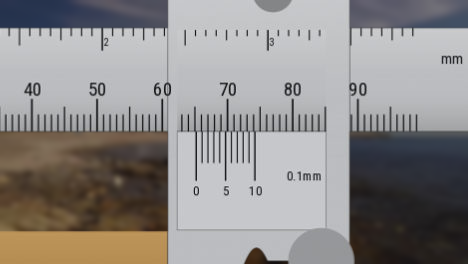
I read 65.2 mm
